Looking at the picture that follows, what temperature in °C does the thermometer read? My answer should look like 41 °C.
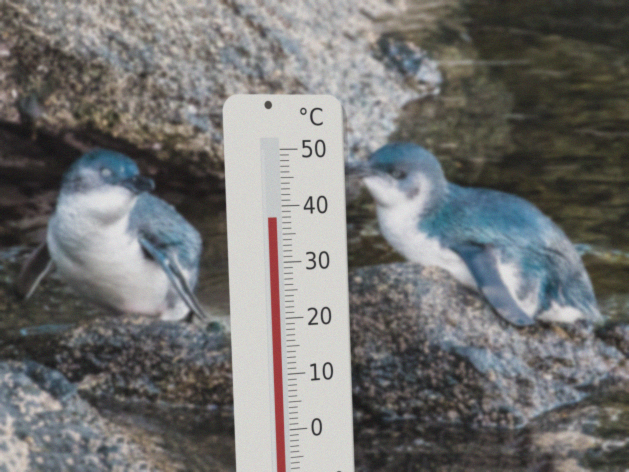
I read 38 °C
